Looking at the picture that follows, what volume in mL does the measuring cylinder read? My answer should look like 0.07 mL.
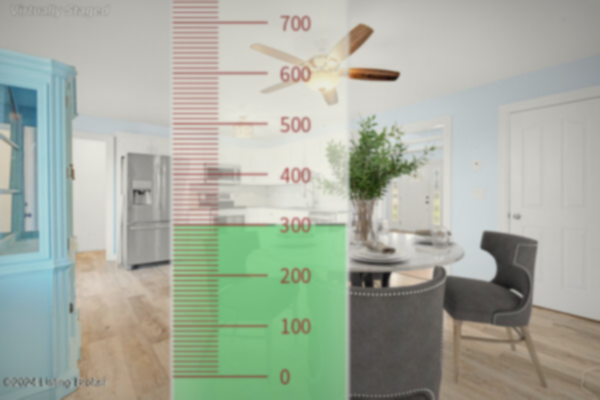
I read 300 mL
